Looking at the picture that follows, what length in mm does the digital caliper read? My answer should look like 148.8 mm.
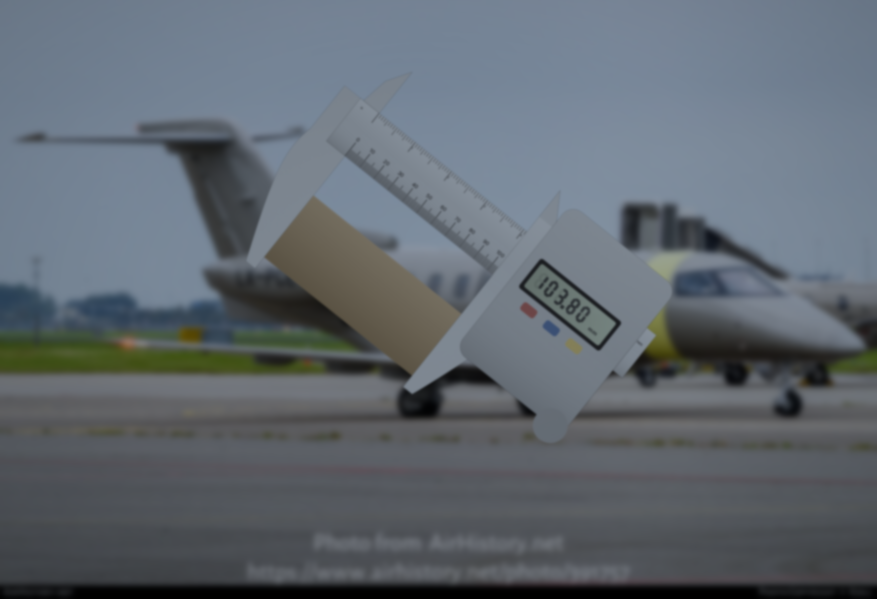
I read 103.80 mm
